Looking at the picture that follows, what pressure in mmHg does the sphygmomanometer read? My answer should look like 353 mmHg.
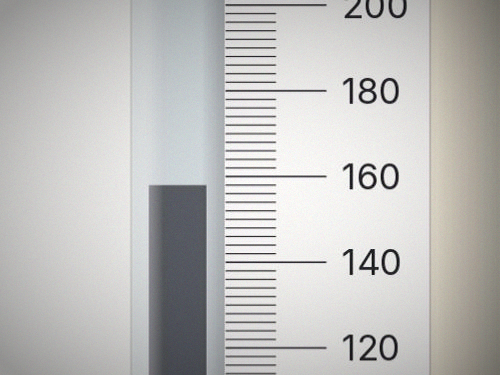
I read 158 mmHg
